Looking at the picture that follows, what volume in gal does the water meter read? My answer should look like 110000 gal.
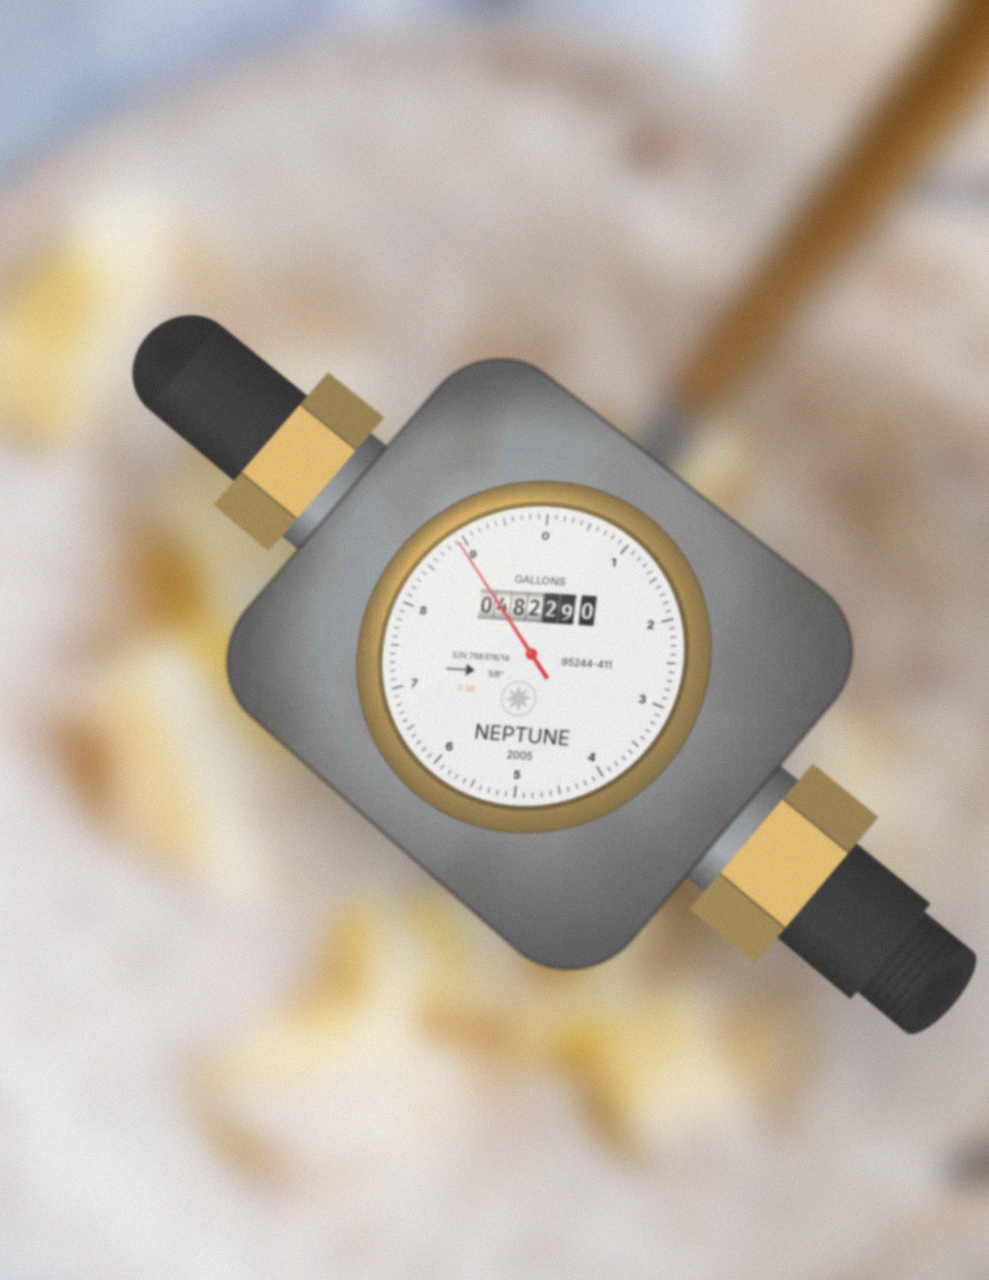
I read 482288.9 gal
